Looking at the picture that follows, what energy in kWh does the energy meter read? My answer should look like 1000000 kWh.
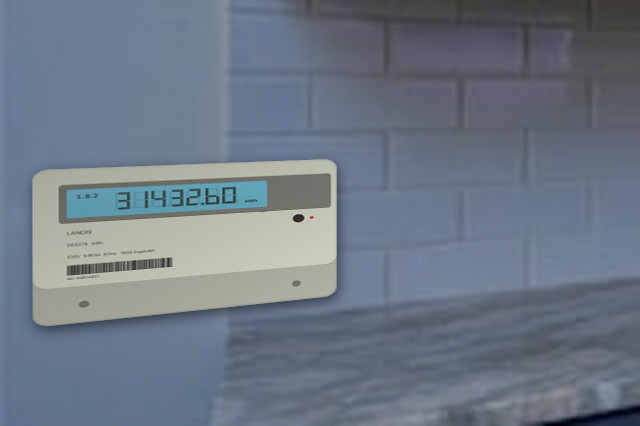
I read 31432.60 kWh
